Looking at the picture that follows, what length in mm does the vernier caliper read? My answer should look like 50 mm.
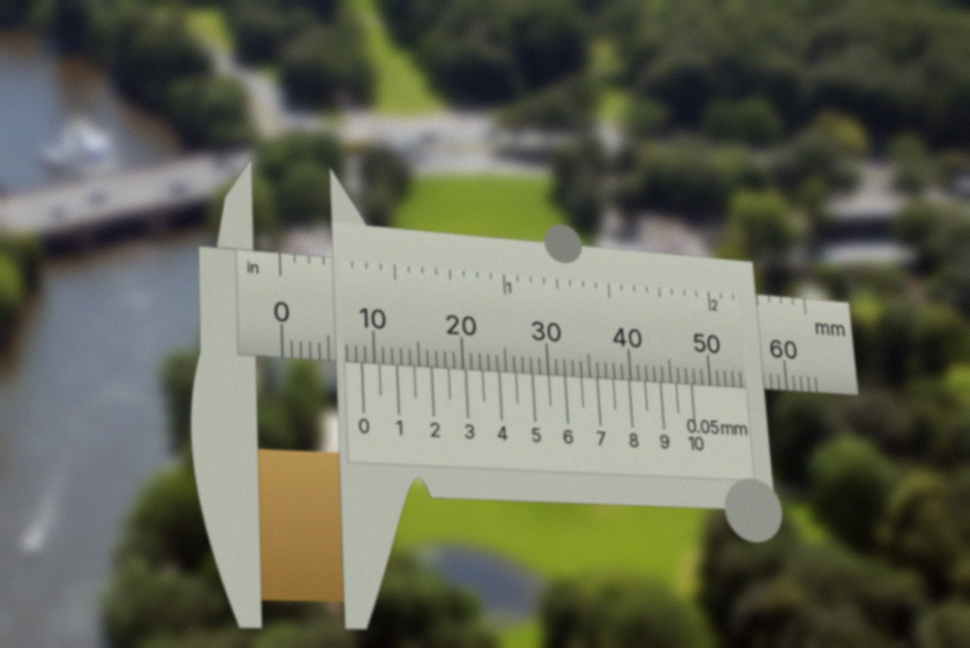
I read 8.6 mm
